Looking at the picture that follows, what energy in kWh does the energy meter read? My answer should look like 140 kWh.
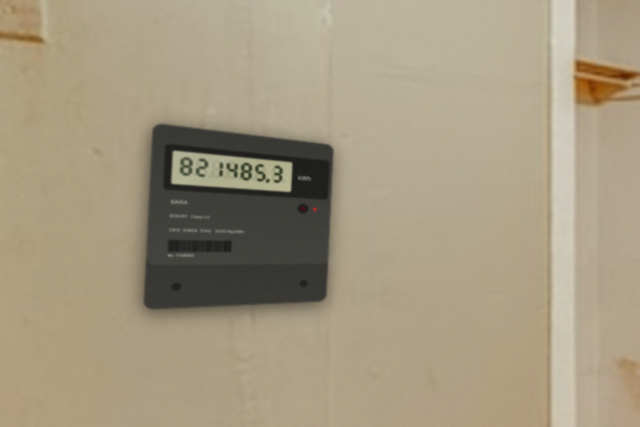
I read 821485.3 kWh
